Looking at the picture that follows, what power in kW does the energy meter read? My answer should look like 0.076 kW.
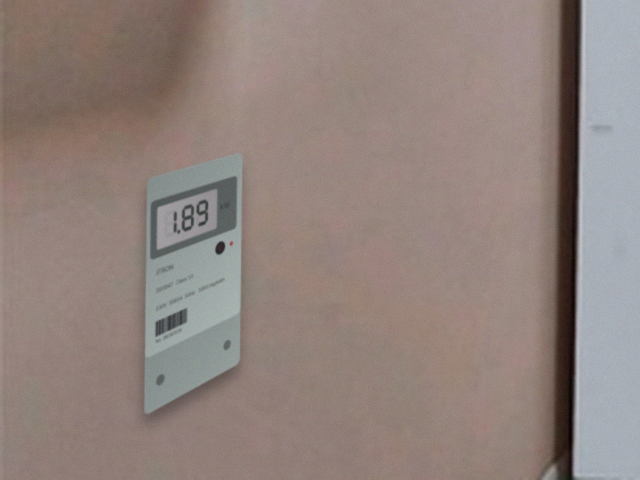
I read 1.89 kW
